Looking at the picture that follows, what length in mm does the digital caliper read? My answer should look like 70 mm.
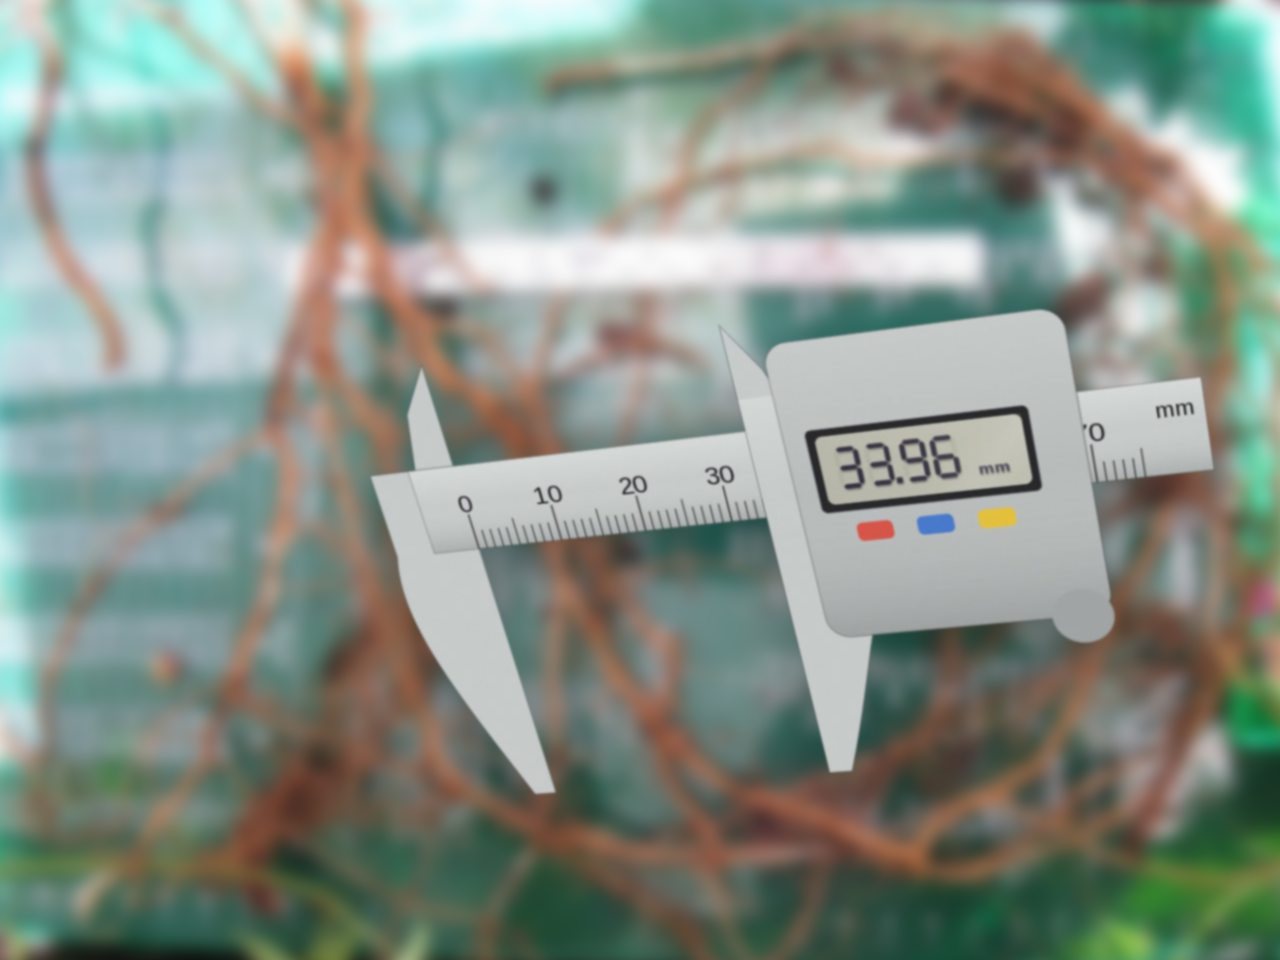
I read 33.96 mm
